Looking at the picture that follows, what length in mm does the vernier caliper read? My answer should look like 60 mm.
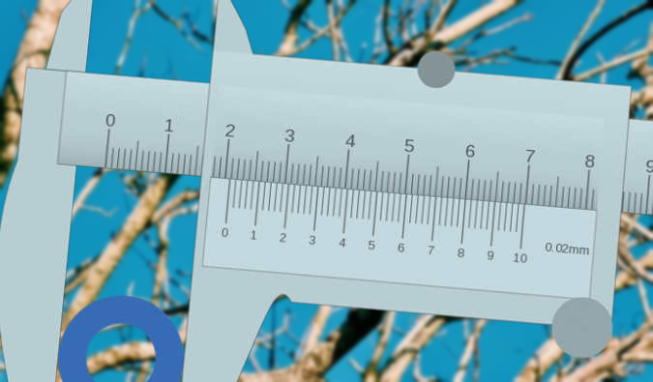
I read 20.8 mm
